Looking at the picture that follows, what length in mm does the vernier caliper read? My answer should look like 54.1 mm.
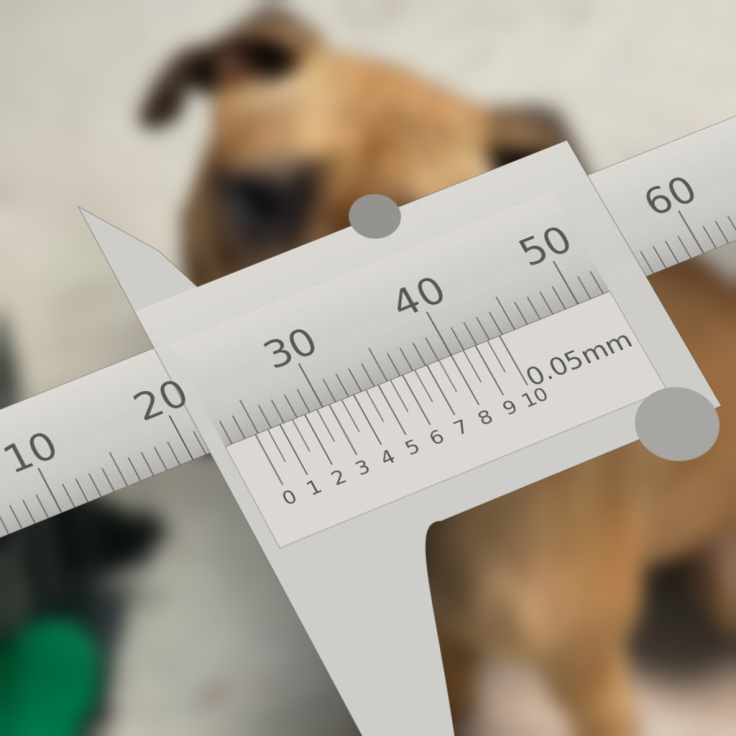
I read 24.8 mm
